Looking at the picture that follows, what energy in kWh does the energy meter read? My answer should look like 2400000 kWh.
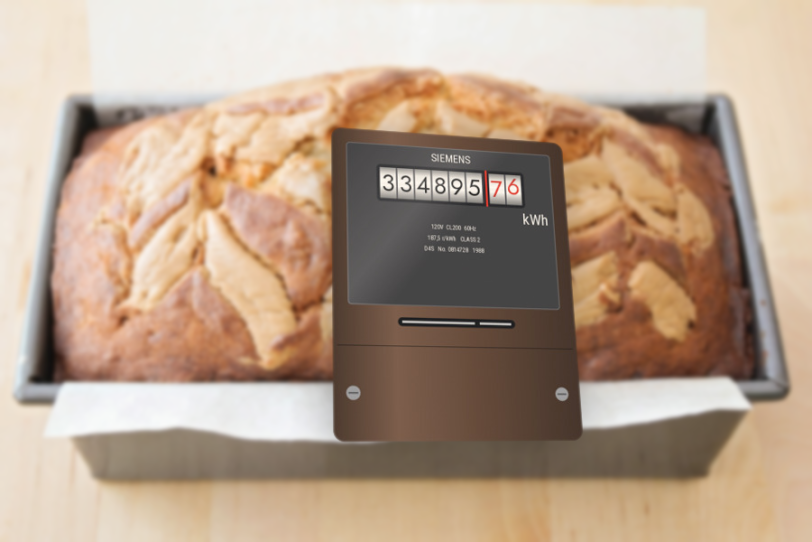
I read 334895.76 kWh
